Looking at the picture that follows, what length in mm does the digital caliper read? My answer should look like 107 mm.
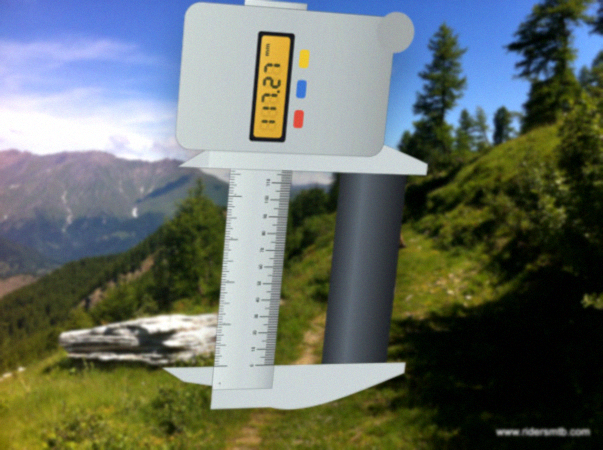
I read 117.27 mm
